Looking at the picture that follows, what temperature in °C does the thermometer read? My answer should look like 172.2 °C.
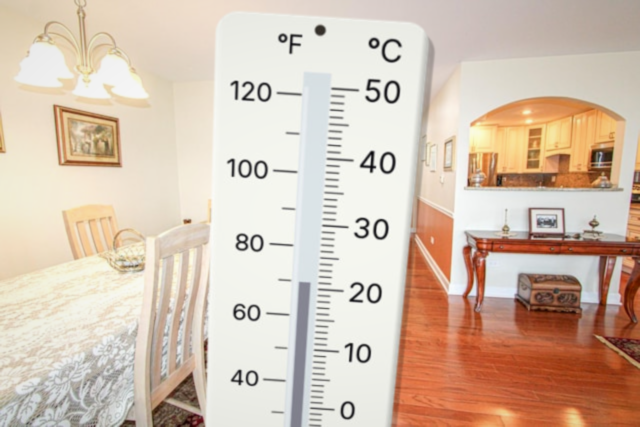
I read 21 °C
